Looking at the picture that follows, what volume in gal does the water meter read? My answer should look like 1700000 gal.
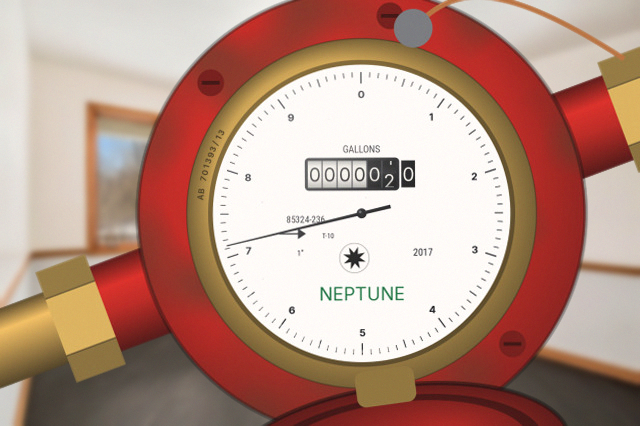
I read 17.1 gal
